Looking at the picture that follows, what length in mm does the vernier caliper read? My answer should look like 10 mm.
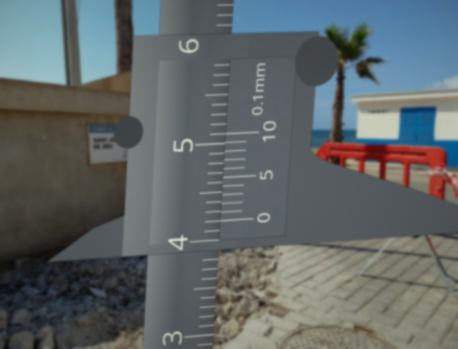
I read 42.0 mm
